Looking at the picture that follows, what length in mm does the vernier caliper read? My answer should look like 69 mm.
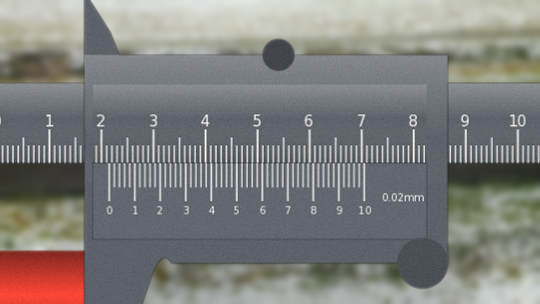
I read 21.5 mm
